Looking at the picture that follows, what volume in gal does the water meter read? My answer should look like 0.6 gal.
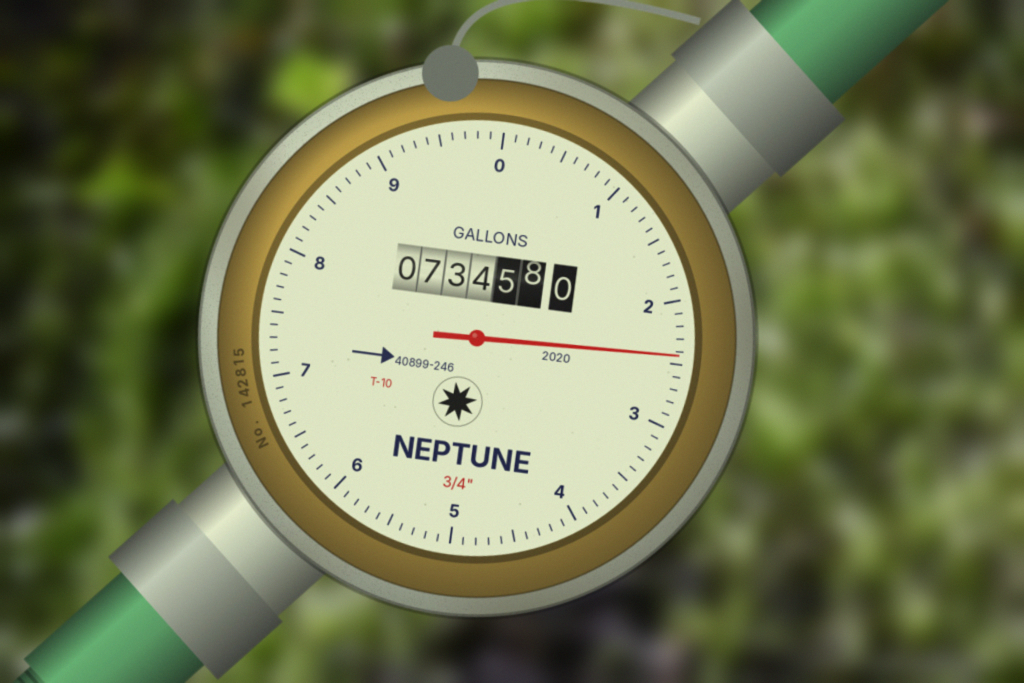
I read 734582.4 gal
